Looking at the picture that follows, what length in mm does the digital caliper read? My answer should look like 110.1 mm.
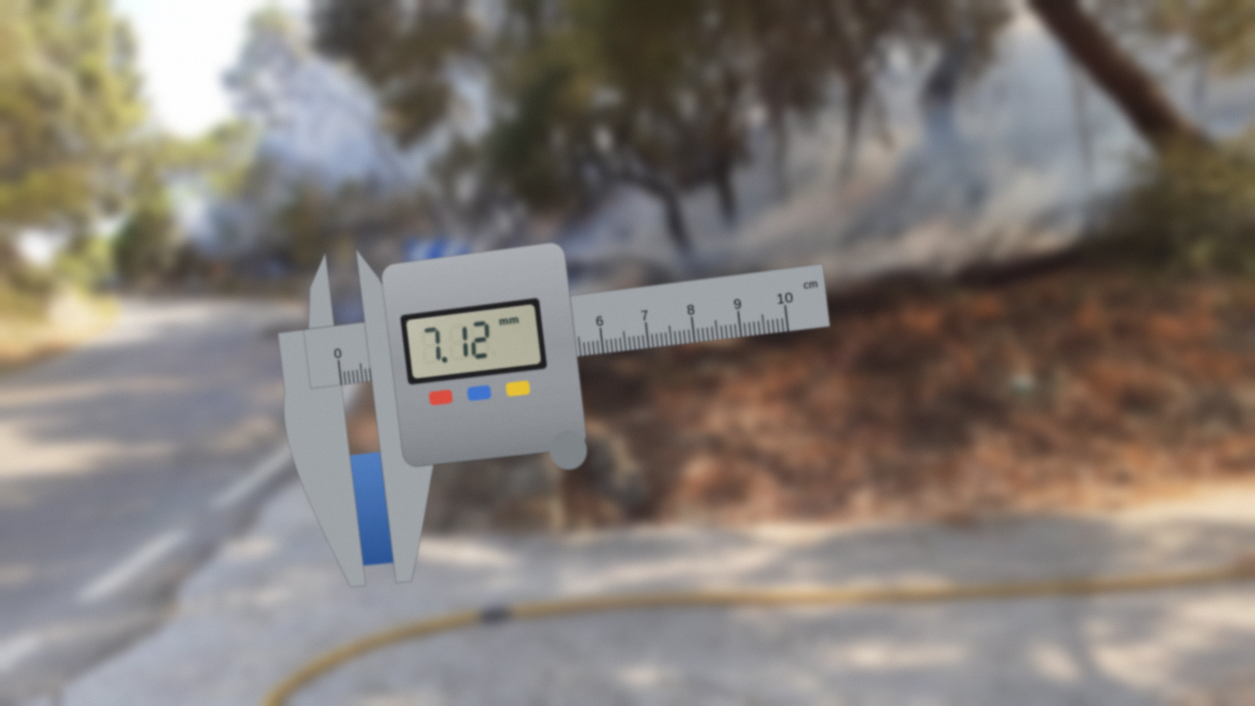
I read 7.12 mm
